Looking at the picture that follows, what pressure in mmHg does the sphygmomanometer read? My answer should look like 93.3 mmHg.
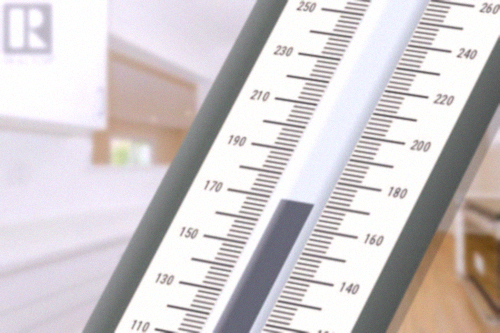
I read 170 mmHg
